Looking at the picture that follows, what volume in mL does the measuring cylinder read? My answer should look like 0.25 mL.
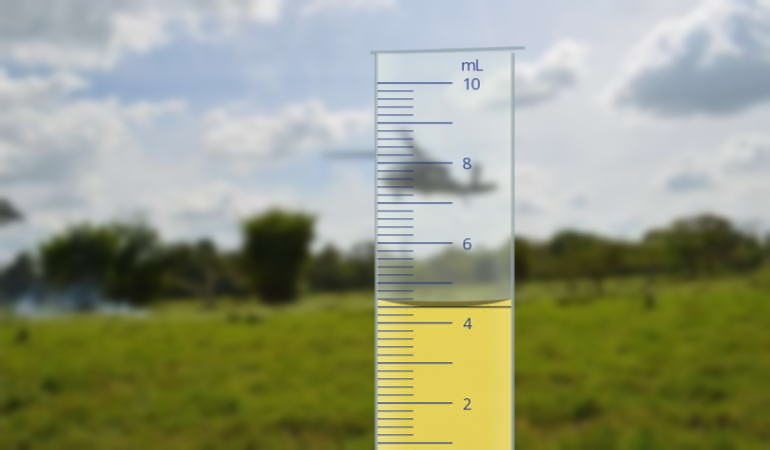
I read 4.4 mL
